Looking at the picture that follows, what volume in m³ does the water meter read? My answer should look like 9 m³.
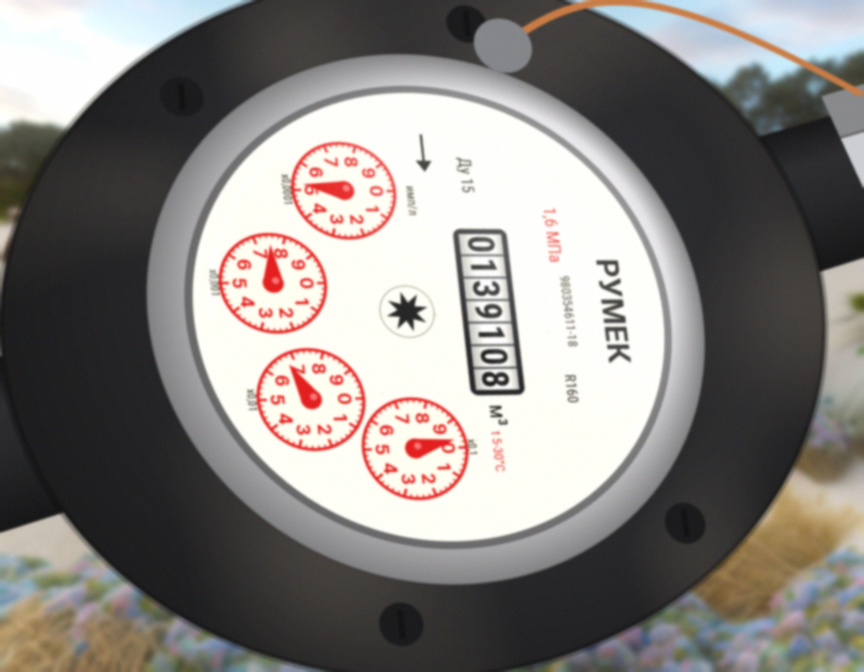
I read 139107.9675 m³
